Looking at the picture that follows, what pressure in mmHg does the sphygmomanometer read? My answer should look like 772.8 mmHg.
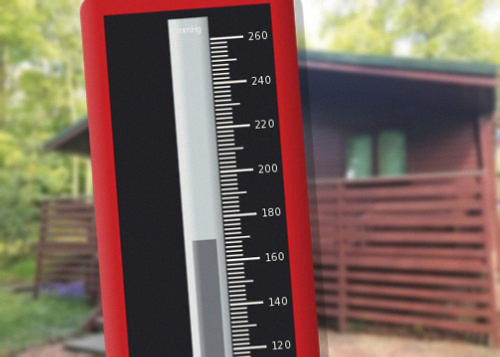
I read 170 mmHg
